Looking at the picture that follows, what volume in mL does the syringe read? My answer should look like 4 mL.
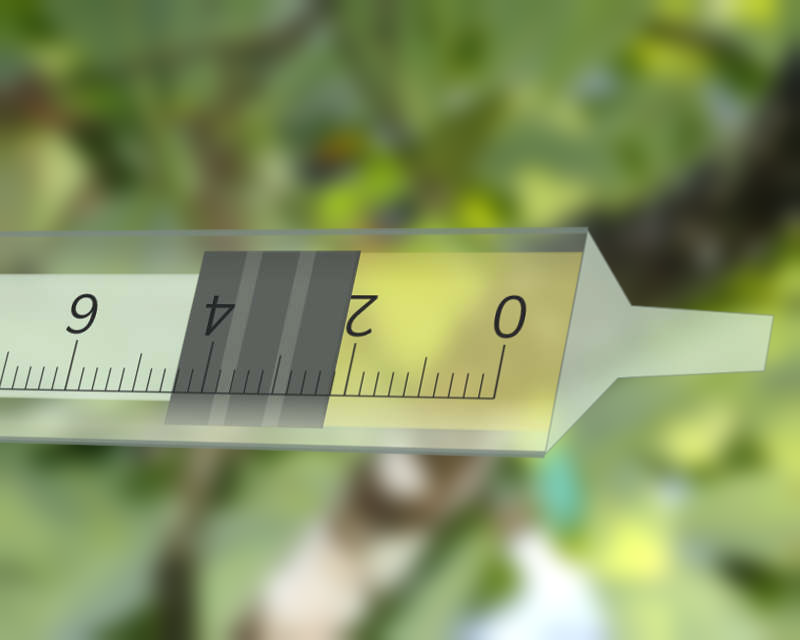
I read 2.2 mL
